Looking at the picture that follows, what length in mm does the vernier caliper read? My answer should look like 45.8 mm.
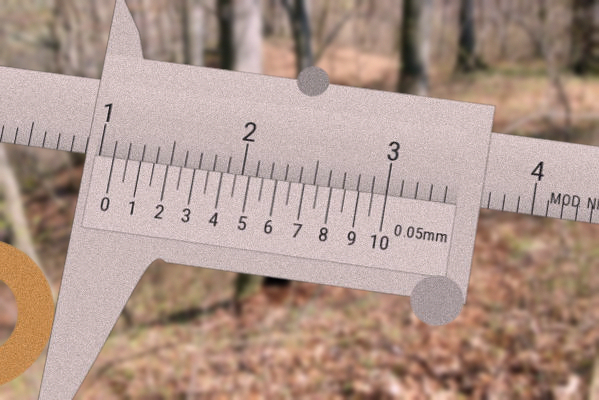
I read 11.0 mm
